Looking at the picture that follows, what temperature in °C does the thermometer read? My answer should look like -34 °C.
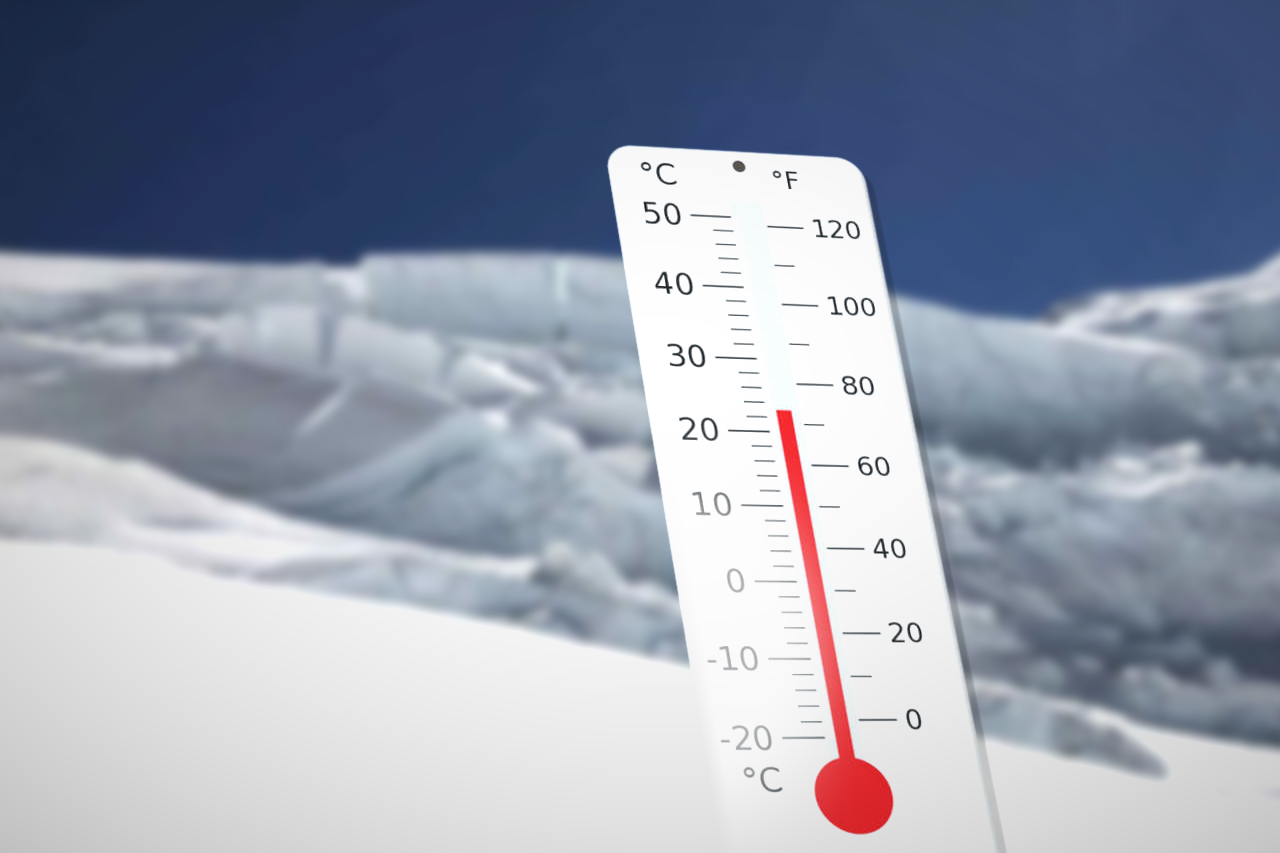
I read 23 °C
